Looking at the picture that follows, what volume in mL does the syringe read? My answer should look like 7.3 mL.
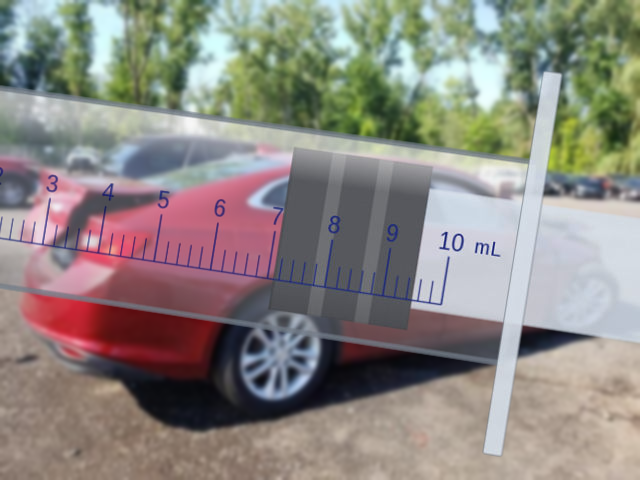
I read 7.1 mL
